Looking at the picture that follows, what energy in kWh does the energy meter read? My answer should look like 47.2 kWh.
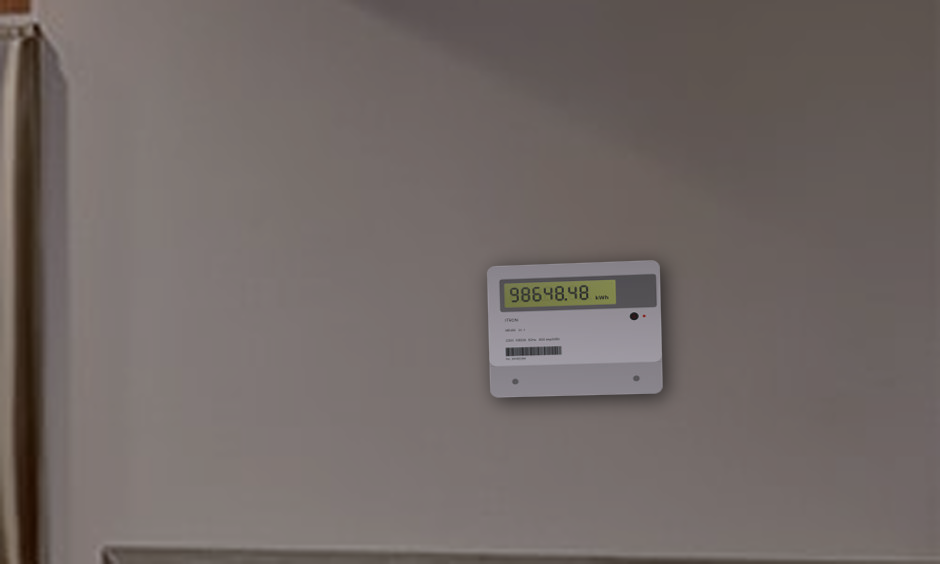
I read 98648.48 kWh
